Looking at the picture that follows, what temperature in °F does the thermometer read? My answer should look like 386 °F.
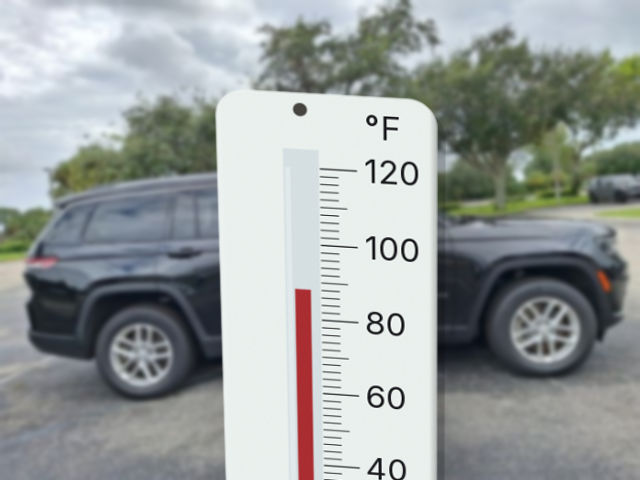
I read 88 °F
